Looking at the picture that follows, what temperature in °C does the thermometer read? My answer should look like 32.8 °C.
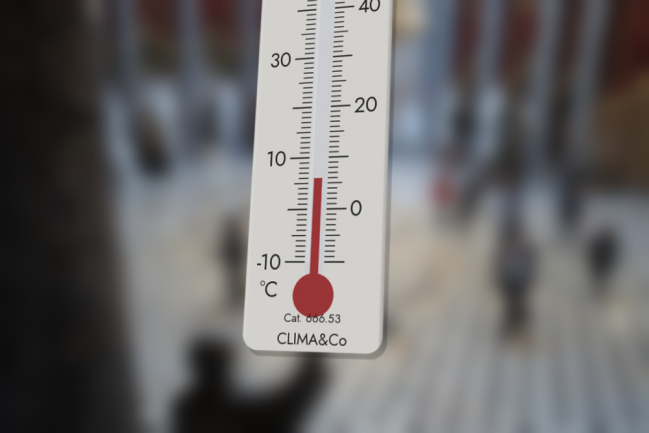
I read 6 °C
